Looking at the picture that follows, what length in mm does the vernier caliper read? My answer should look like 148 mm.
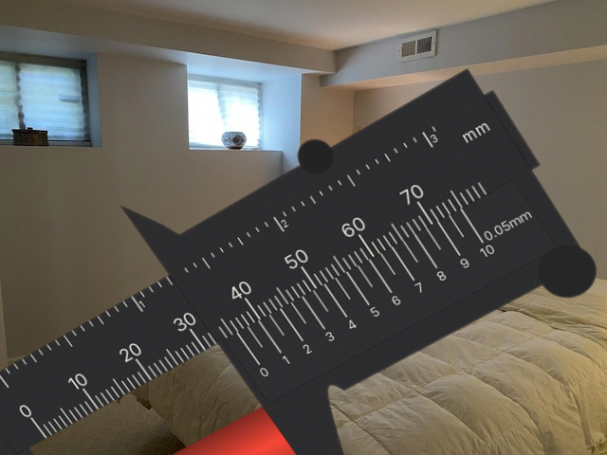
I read 35.8 mm
